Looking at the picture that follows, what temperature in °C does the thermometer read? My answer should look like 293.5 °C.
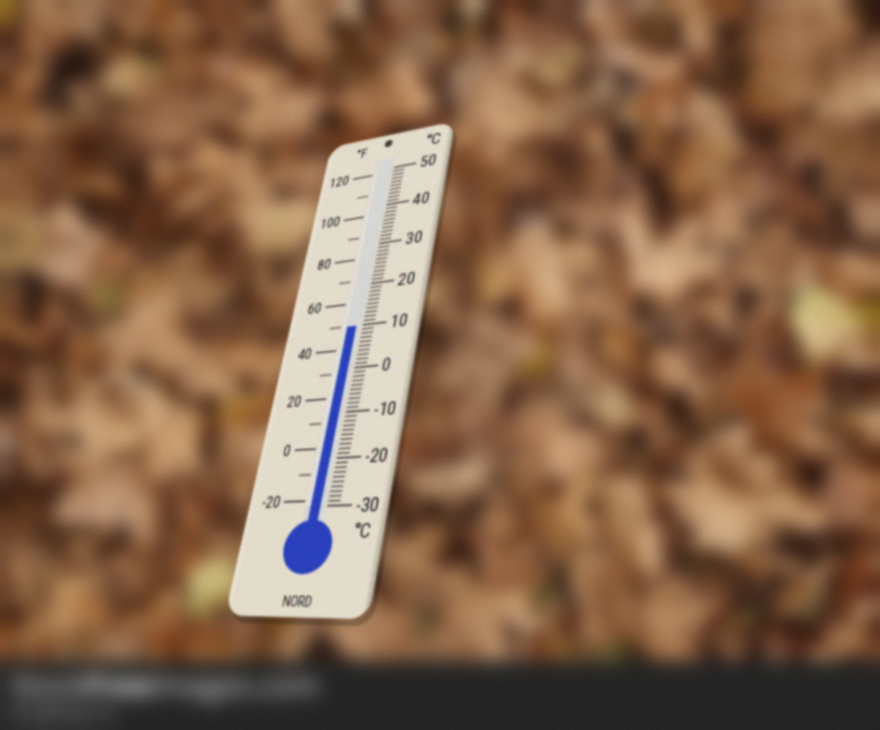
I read 10 °C
